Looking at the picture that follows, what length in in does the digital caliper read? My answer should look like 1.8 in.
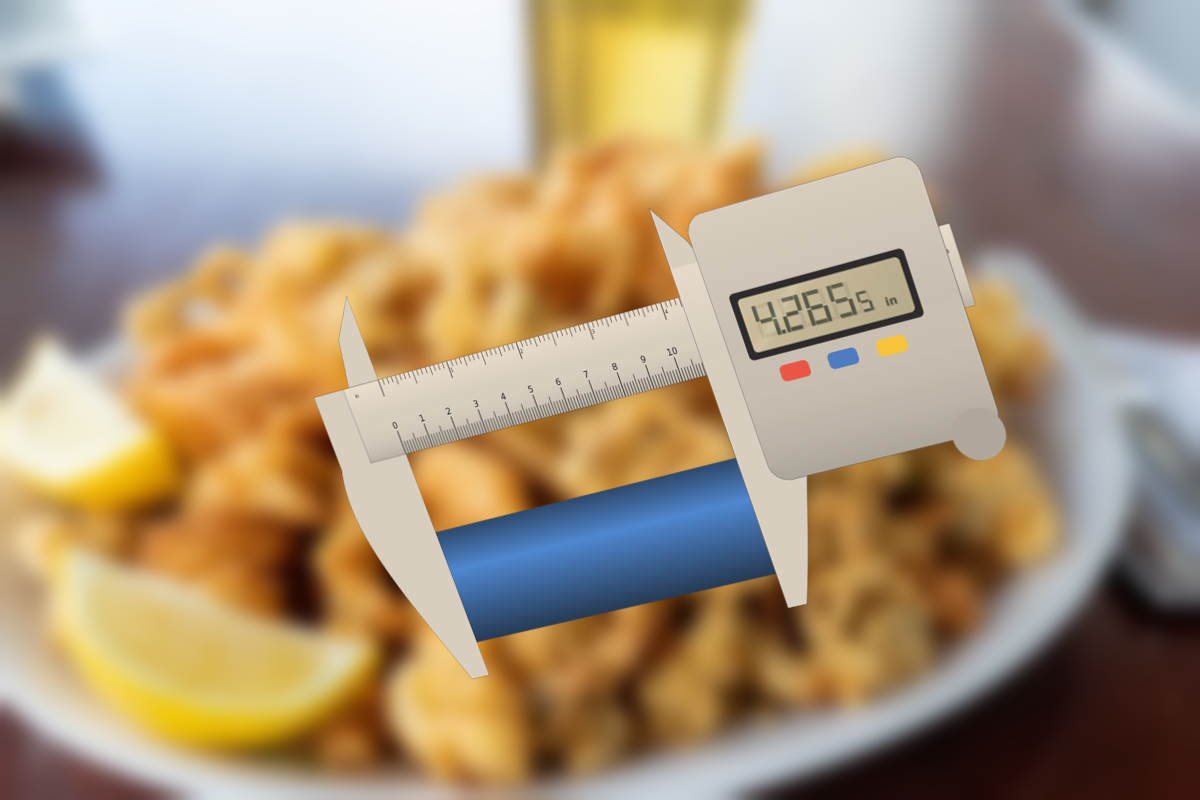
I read 4.2655 in
